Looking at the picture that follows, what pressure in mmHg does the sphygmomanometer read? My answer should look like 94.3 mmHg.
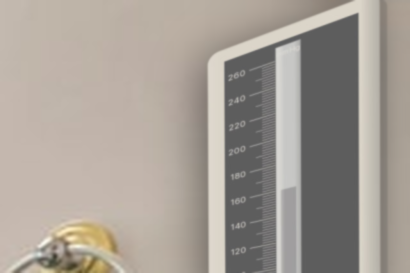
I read 160 mmHg
